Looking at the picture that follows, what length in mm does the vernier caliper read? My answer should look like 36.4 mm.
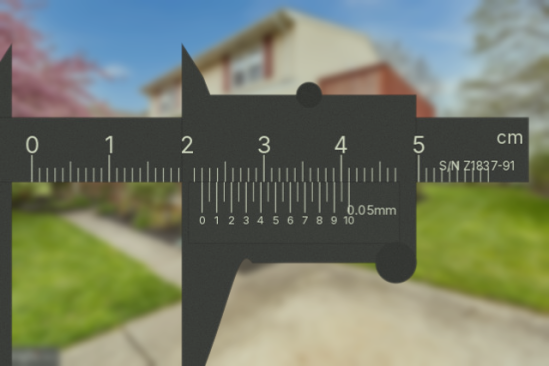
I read 22.0 mm
